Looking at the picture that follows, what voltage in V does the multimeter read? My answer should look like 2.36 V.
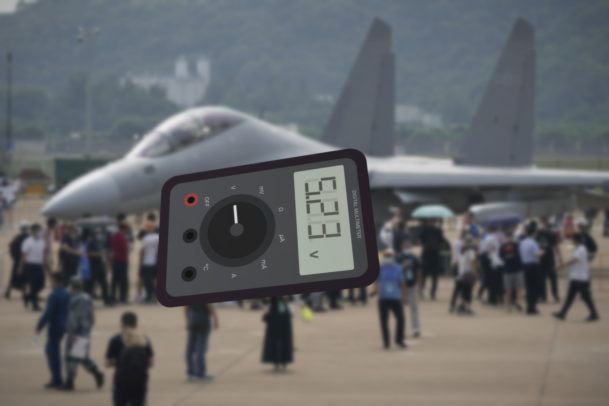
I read 5.23 V
